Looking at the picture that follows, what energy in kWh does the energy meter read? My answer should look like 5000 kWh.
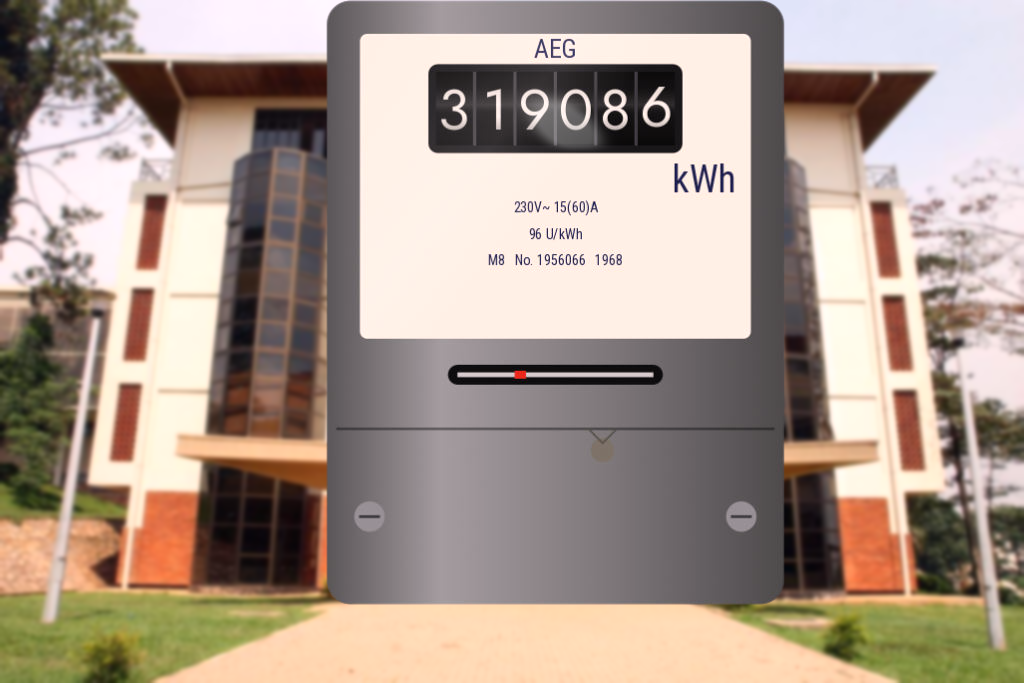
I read 319086 kWh
